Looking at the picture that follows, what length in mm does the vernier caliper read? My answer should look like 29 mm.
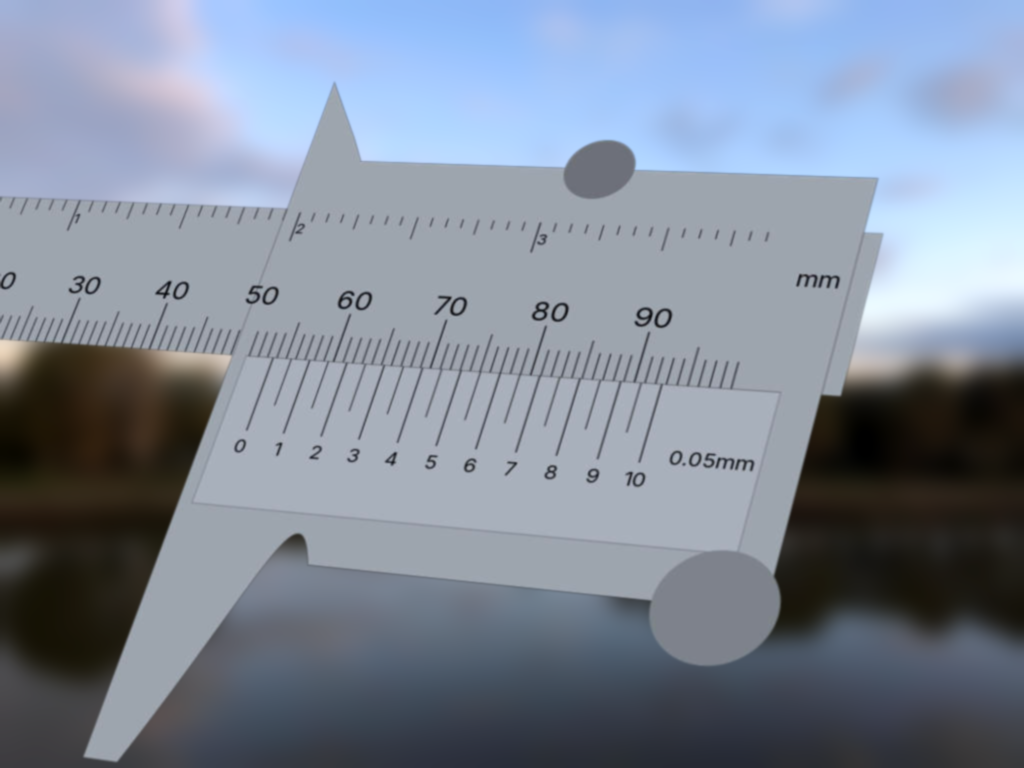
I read 53.6 mm
